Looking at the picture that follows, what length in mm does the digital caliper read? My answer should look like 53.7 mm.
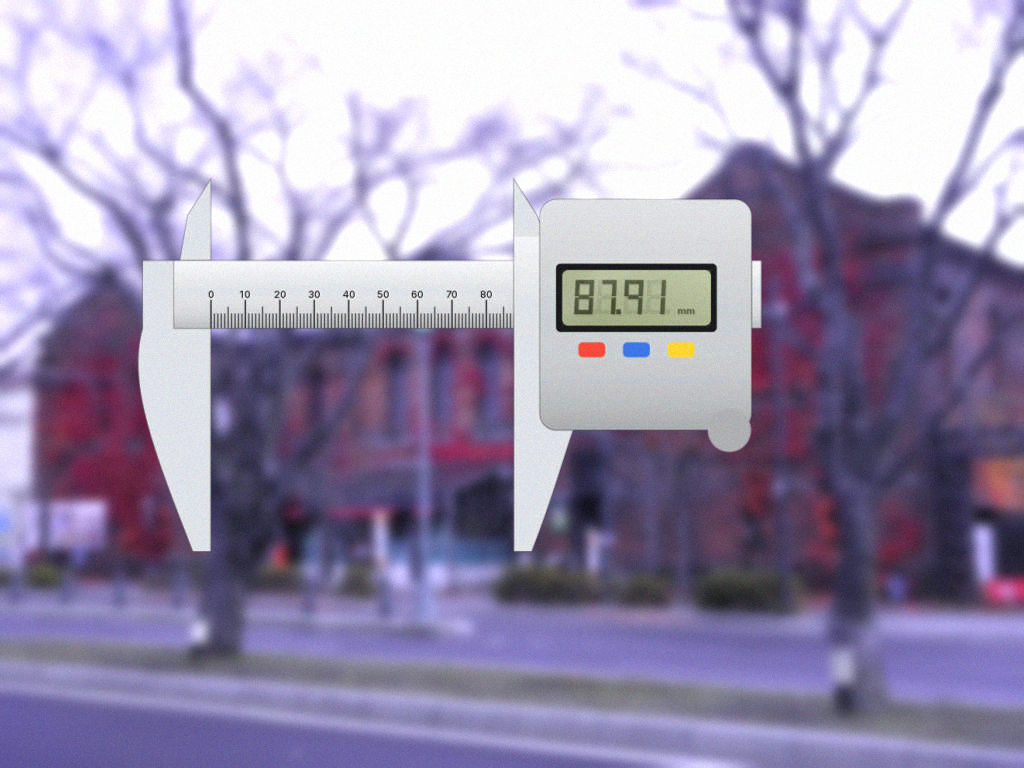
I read 87.91 mm
